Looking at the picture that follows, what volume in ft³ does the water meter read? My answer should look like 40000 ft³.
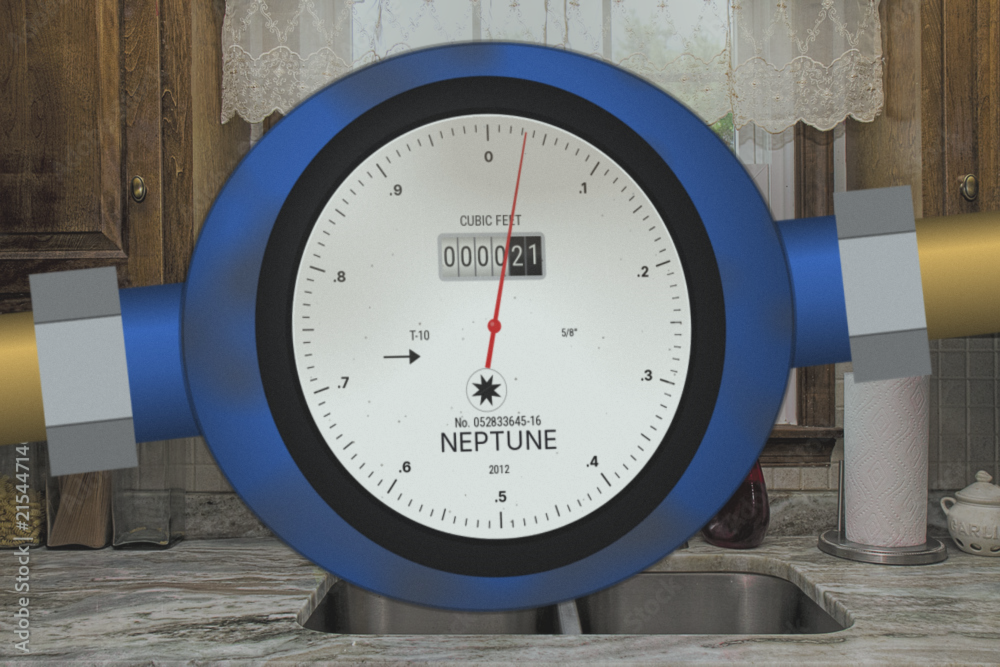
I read 21.03 ft³
